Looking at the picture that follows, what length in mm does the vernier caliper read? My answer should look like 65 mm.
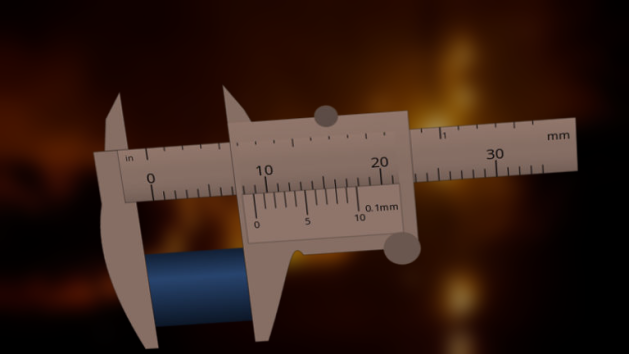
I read 8.8 mm
